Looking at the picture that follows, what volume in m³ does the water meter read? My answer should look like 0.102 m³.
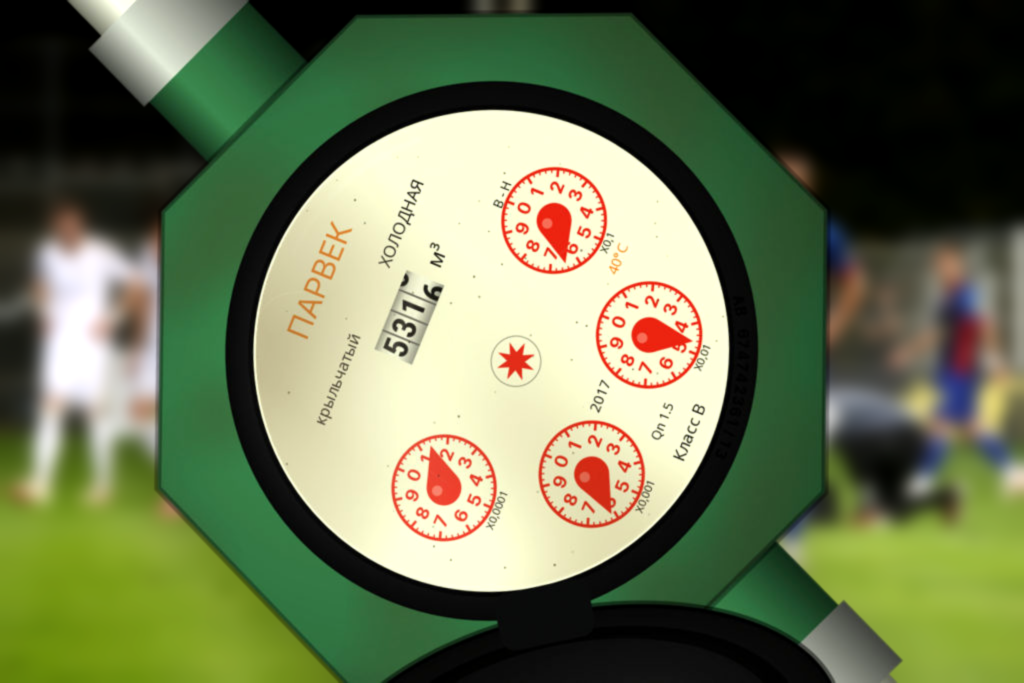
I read 5315.6461 m³
